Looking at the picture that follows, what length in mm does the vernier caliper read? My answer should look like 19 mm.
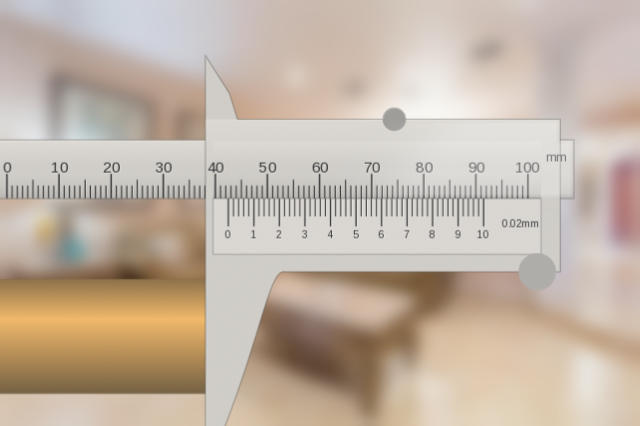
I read 42.5 mm
